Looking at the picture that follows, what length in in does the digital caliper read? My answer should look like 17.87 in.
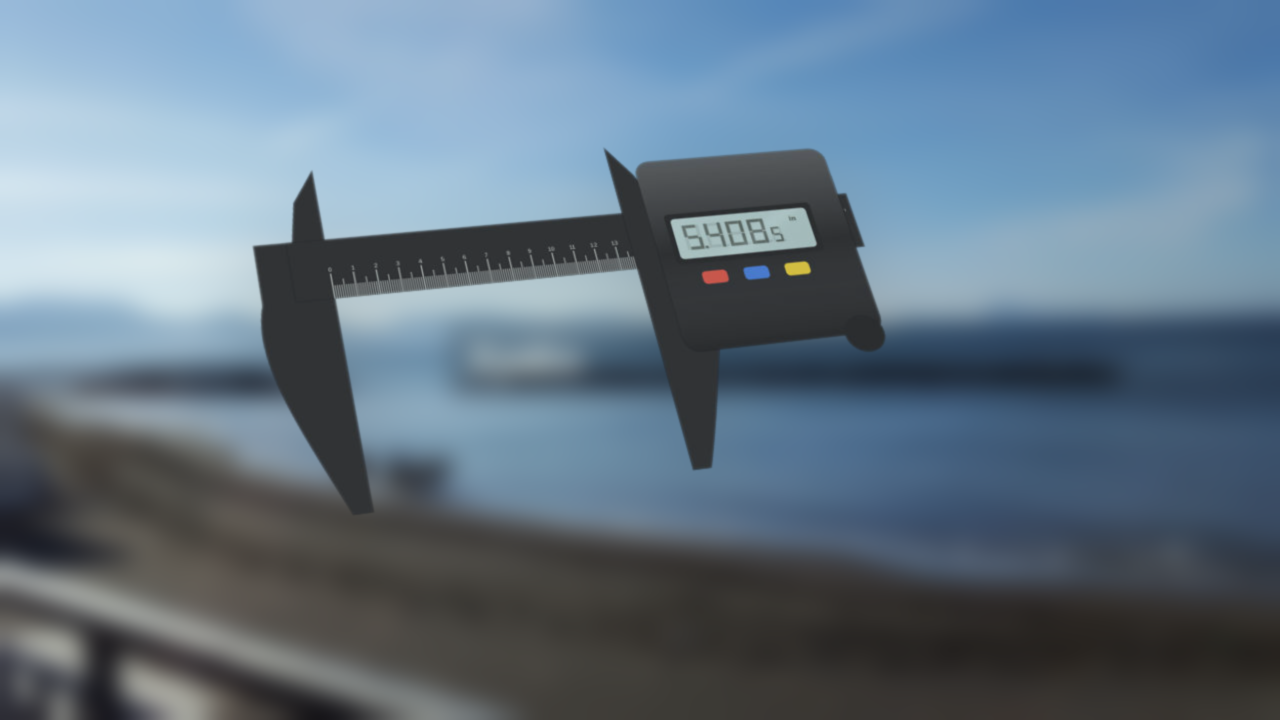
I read 5.4085 in
